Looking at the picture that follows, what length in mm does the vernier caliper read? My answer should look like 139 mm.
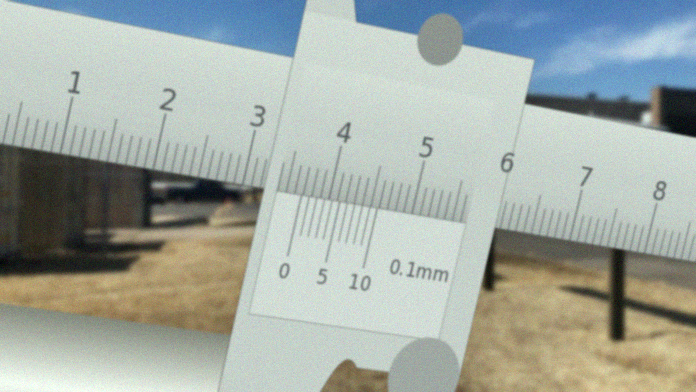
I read 36.8 mm
